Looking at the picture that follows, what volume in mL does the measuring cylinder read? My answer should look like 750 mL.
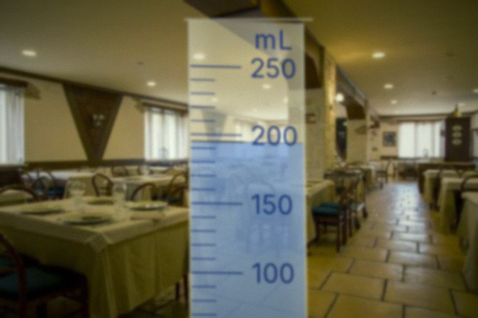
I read 195 mL
